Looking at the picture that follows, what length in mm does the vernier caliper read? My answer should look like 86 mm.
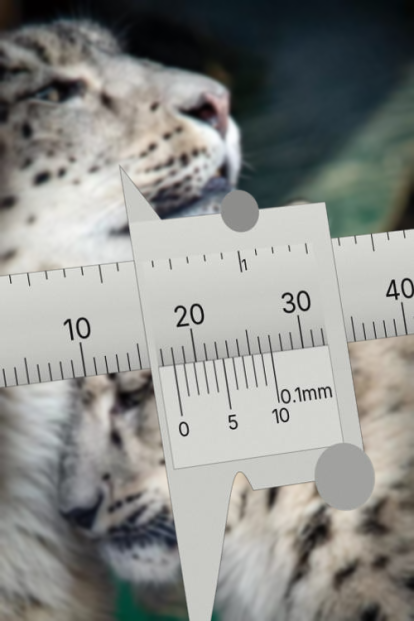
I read 18.0 mm
